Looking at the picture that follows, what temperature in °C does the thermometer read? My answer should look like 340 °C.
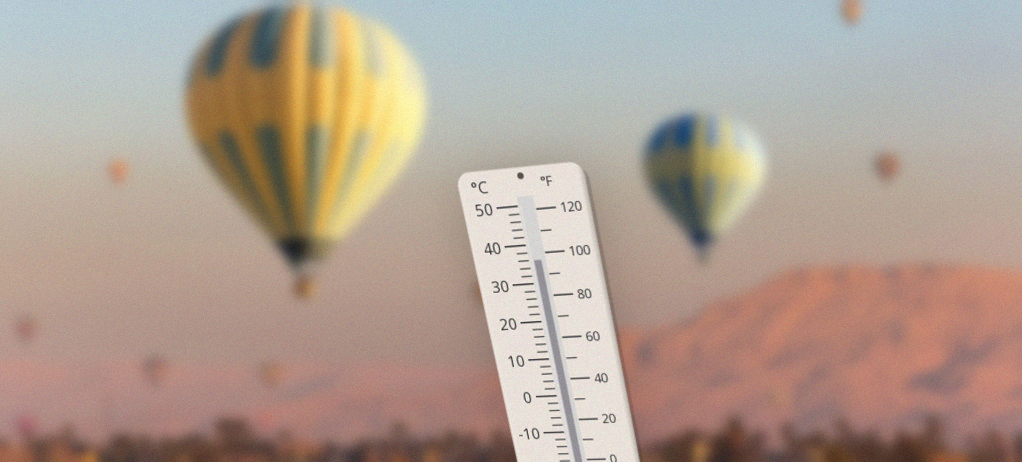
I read 36 °C
